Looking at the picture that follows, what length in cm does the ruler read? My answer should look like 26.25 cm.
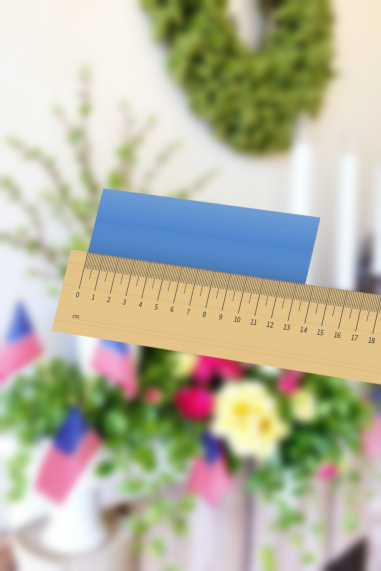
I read 13.5 cm
